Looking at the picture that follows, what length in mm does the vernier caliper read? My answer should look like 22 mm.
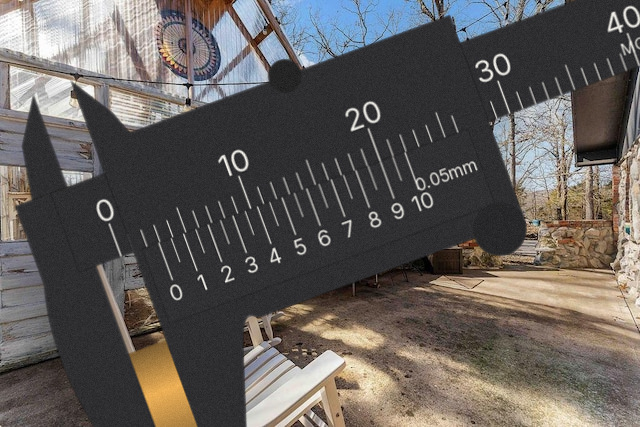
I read 2.9 mm
